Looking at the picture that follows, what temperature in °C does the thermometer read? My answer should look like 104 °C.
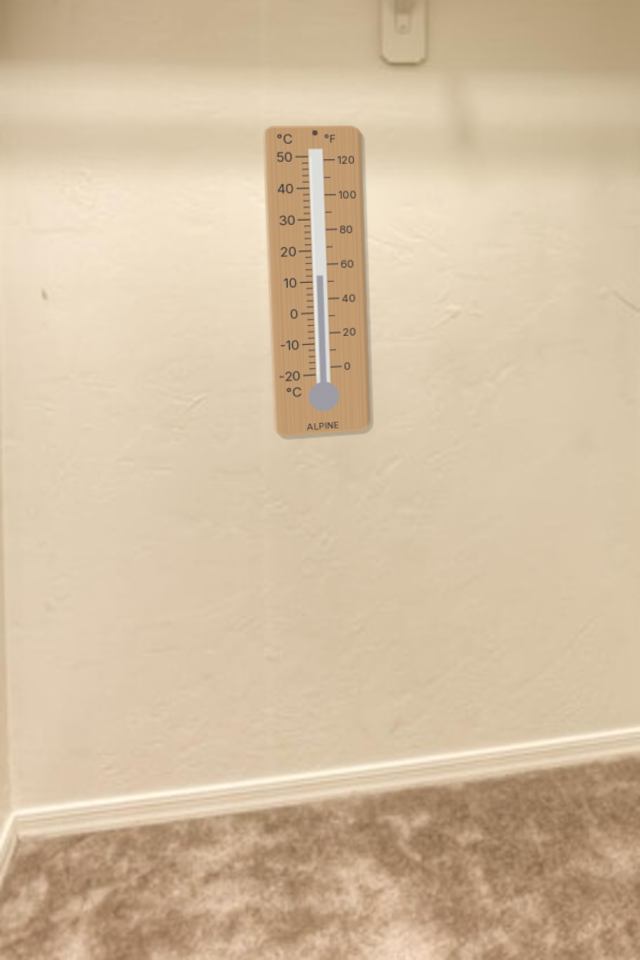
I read 12 °C
